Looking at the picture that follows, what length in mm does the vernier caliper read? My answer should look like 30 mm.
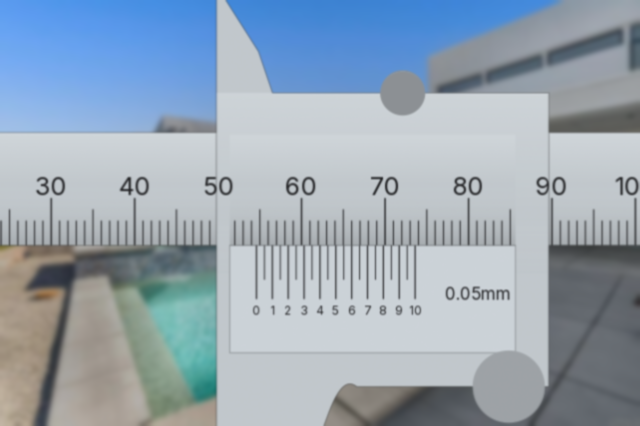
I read 54.6 mm
